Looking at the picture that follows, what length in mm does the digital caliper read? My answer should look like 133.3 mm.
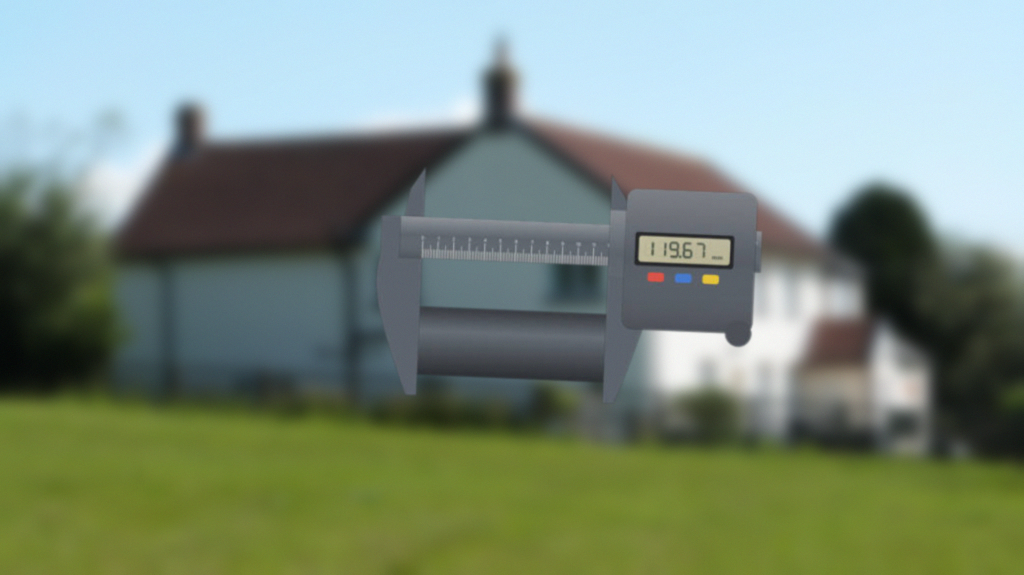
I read 119.67 mm
